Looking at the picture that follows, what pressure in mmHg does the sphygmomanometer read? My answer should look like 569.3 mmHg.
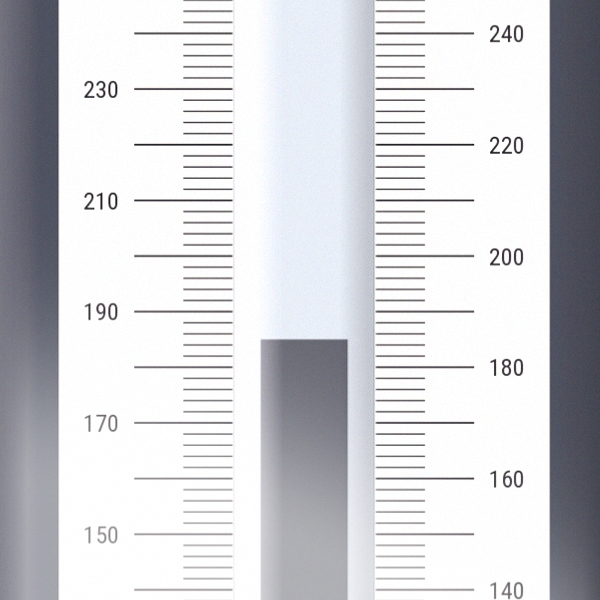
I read 185 mmHg
